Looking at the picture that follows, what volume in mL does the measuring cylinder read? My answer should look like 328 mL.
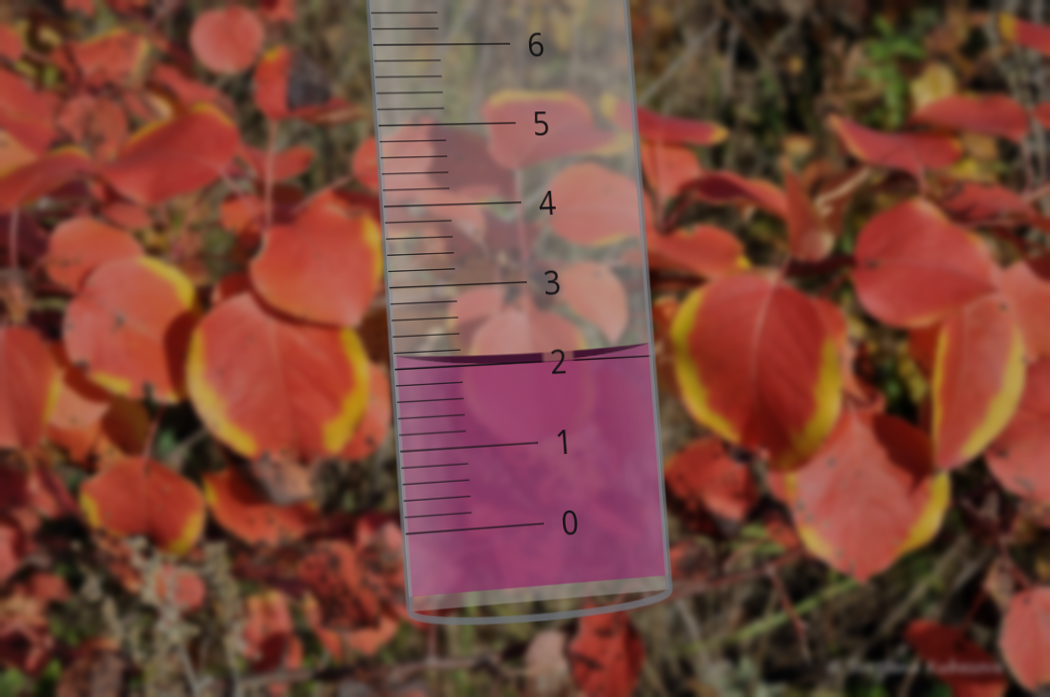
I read 2 mL
